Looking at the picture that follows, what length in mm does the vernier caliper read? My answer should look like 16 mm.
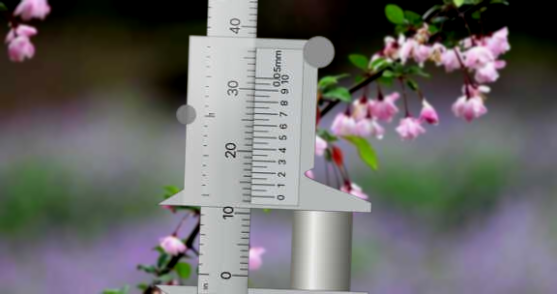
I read 12.8 mm
